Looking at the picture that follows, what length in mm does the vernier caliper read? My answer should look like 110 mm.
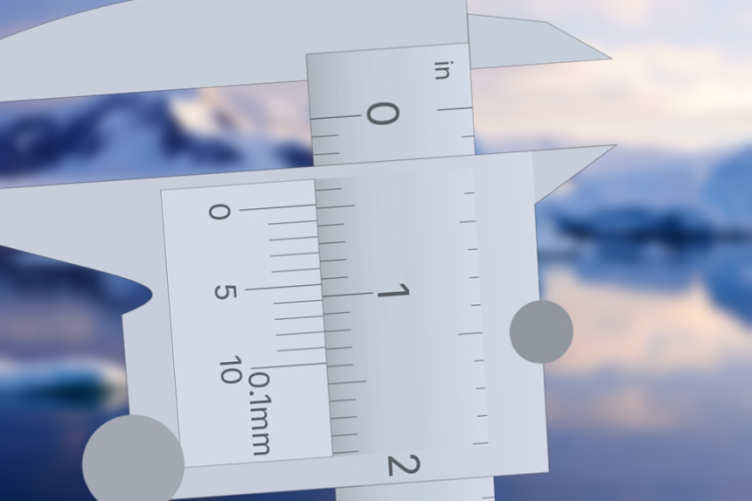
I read 4.8 mm
